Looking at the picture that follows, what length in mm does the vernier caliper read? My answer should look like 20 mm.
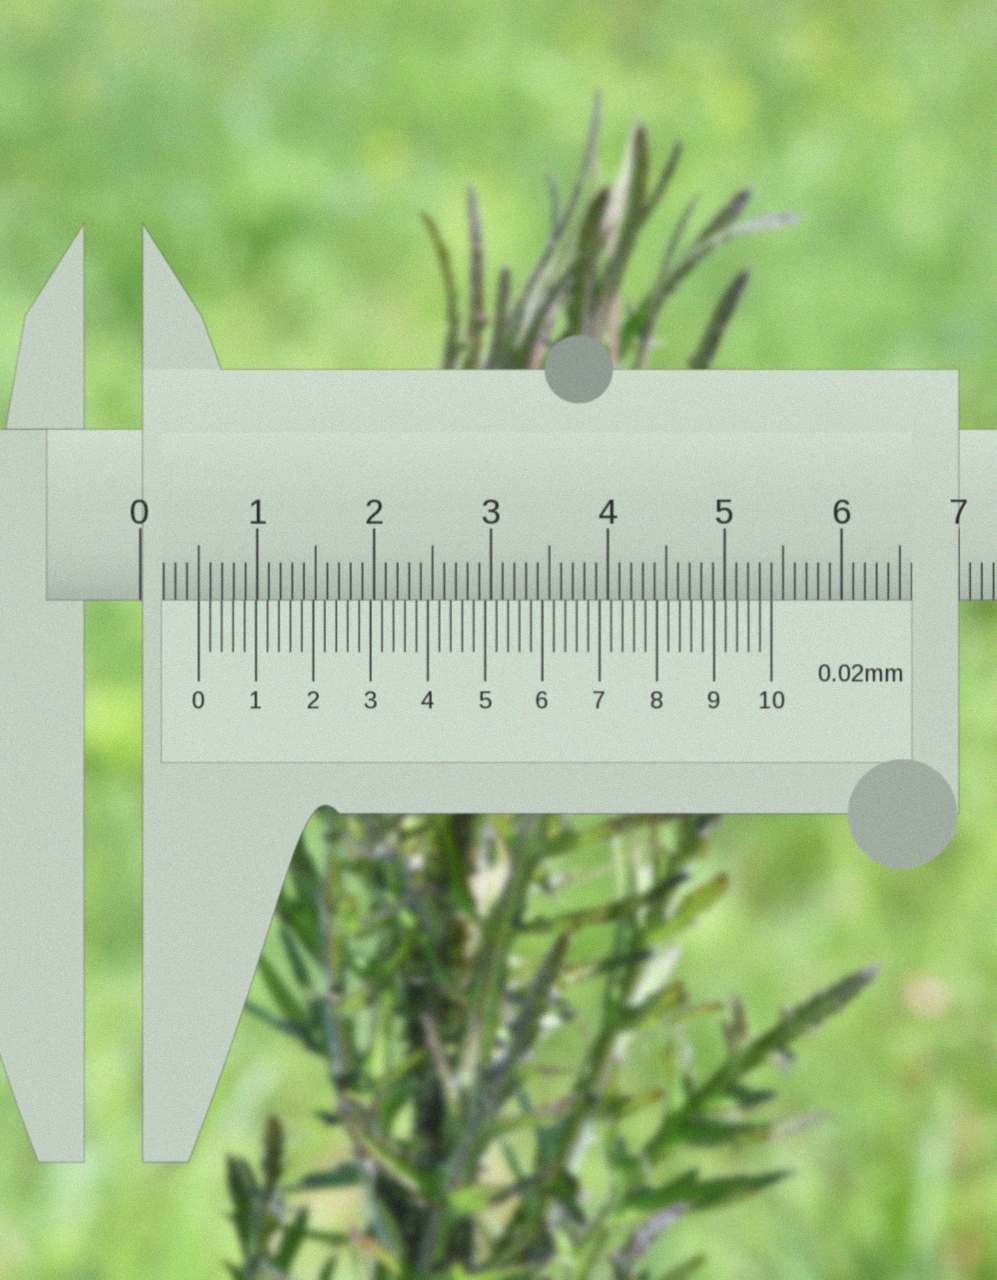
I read 5.0 mm
